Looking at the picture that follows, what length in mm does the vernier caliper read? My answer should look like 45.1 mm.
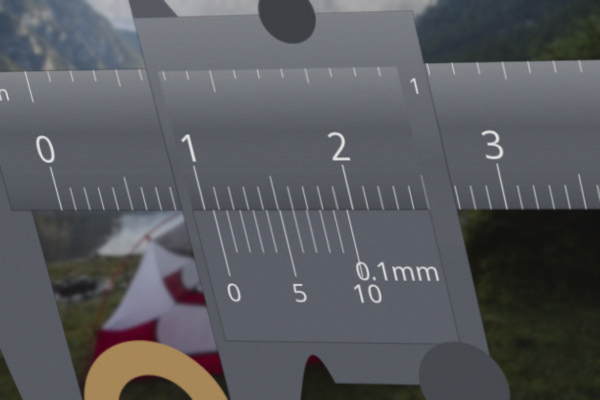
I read 10.6 mm
